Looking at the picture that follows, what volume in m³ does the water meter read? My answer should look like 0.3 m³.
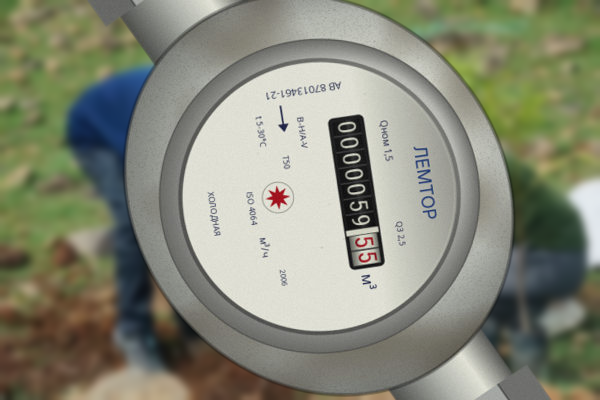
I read 59.55 m³
